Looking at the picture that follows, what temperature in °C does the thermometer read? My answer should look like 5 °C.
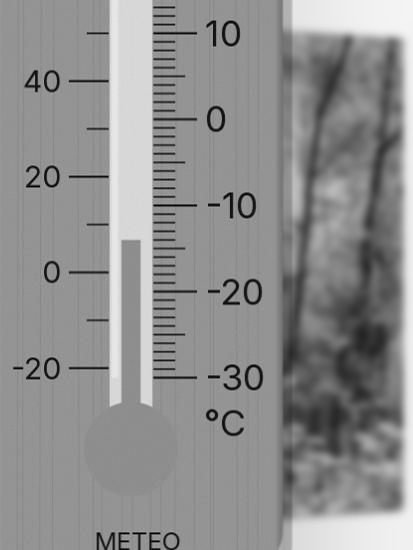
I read -14 °C
